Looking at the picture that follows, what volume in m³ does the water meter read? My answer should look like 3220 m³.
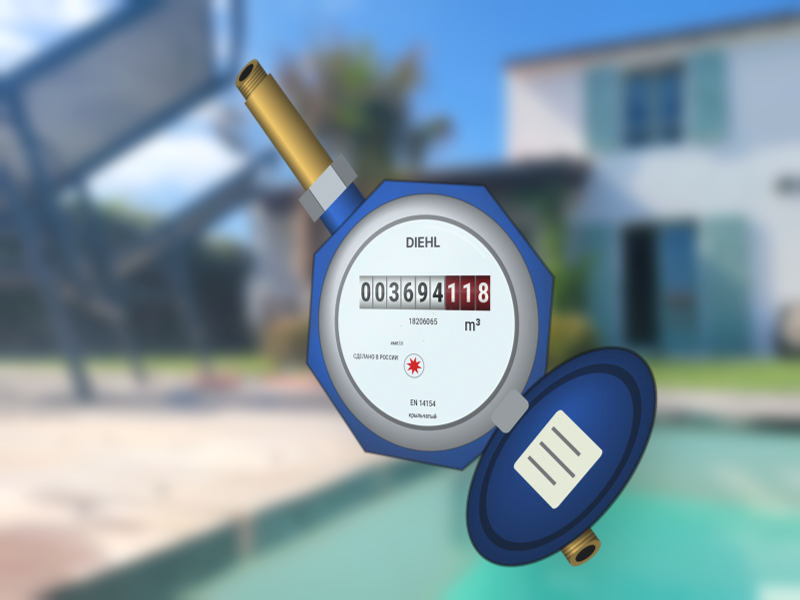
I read 3694.118 m³
